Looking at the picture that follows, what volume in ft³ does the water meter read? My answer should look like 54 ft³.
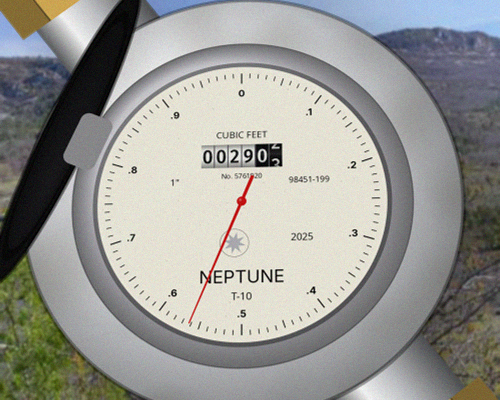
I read 2902.56 ft³
